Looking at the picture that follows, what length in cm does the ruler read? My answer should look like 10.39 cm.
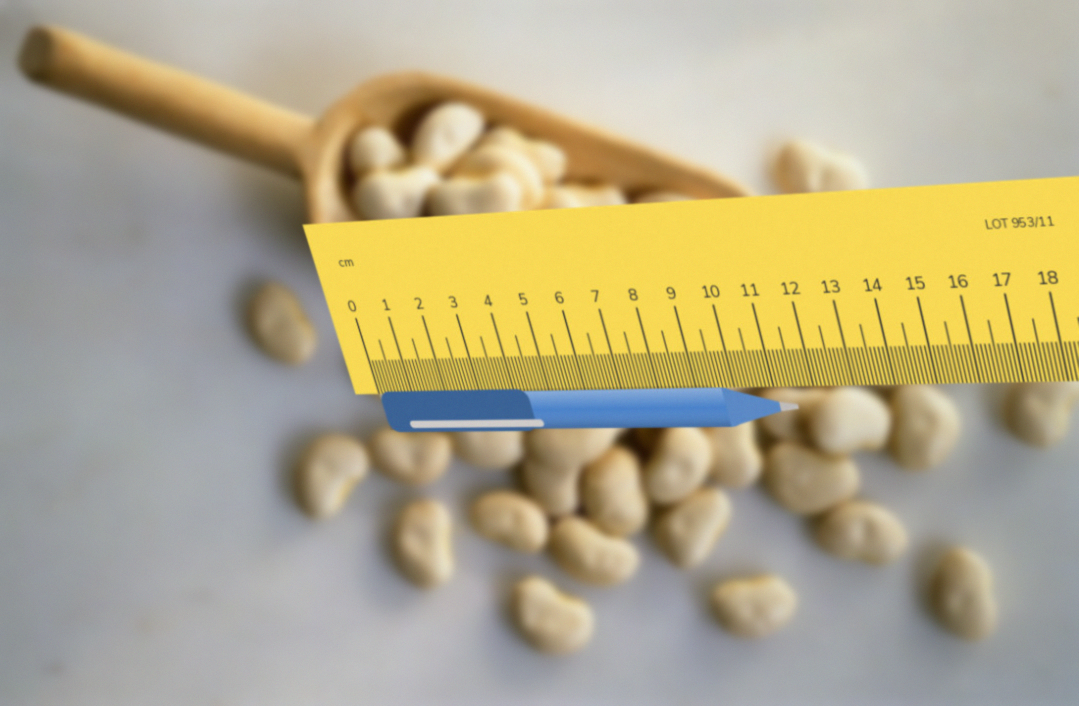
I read 11.5 cm
